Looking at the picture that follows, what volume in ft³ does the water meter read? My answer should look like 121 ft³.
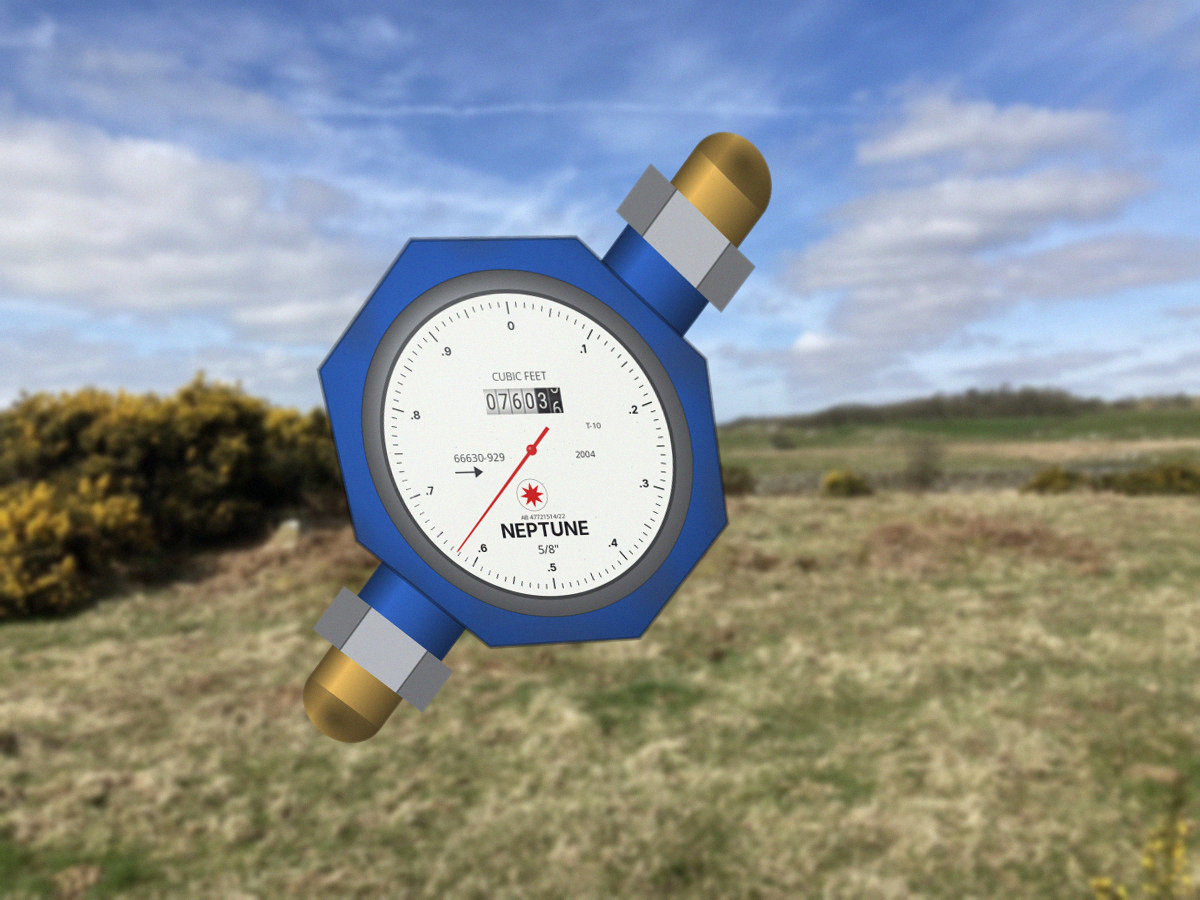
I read 76035.62 ft³
